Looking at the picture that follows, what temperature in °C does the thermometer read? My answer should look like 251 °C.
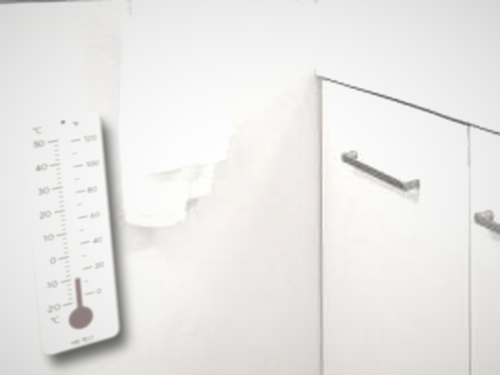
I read -10 °C
